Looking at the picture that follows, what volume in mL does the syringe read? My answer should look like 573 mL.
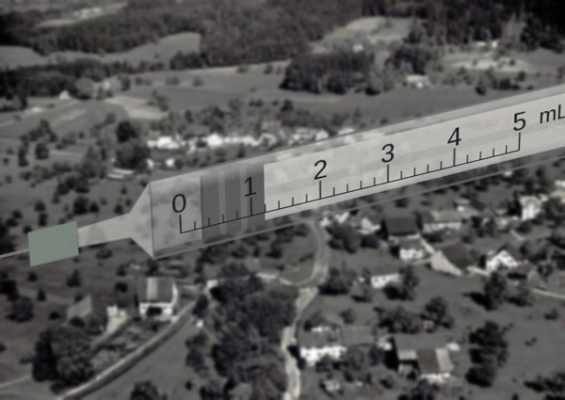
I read 0.3 mL
